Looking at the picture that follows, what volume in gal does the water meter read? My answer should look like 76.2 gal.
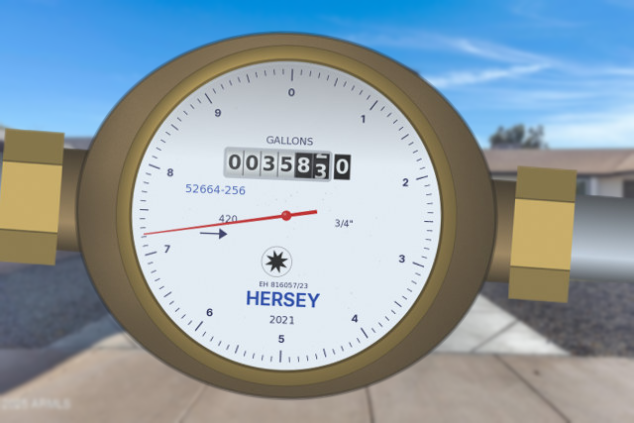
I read 35827.2 gal
